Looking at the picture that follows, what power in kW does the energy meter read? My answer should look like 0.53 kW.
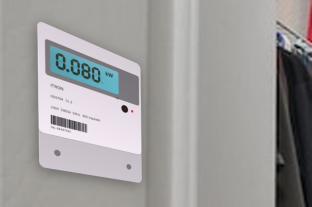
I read 0.080 kW
